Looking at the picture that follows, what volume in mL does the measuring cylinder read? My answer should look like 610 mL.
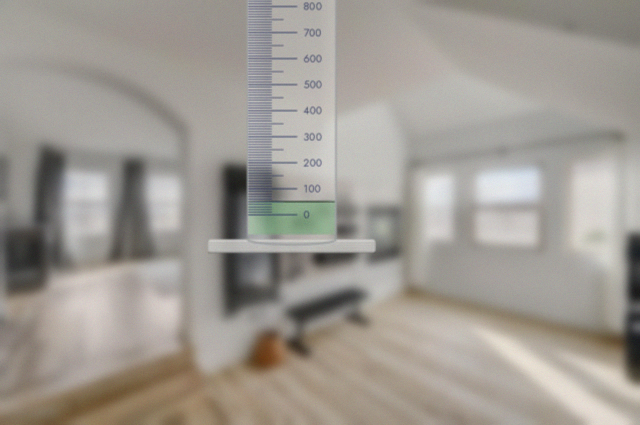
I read 50 mL
